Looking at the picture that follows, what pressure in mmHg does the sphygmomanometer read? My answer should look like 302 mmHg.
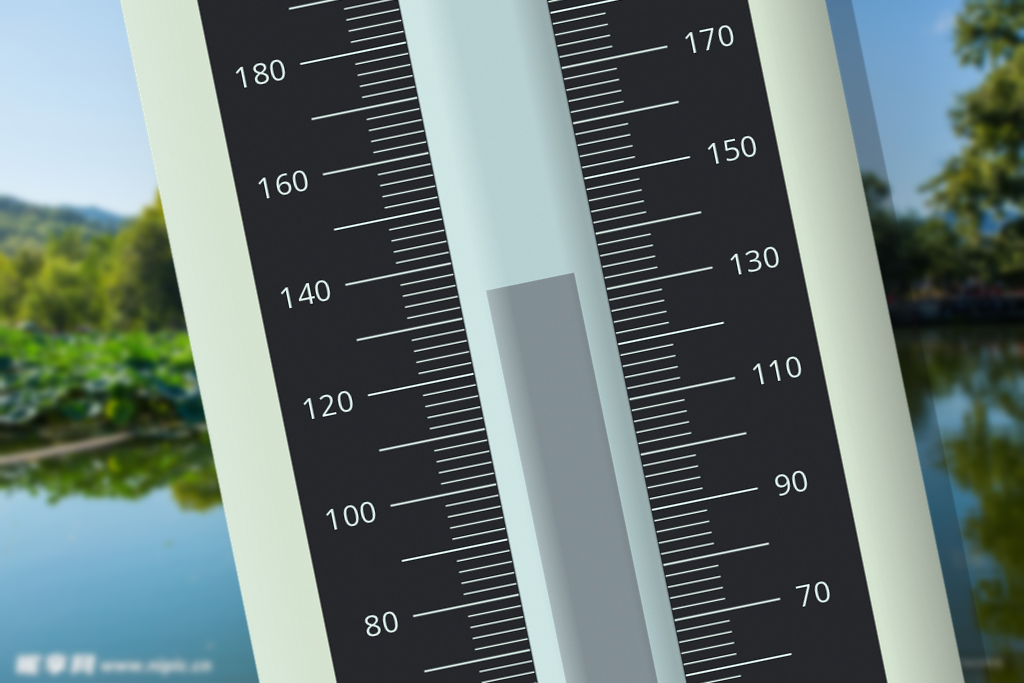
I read 134 mmHg
